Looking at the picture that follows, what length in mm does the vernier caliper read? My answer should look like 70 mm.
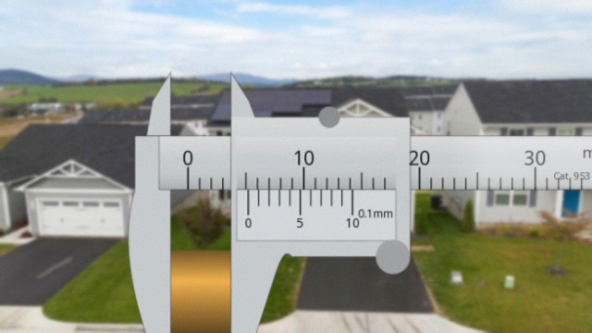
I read 5.2 mm
